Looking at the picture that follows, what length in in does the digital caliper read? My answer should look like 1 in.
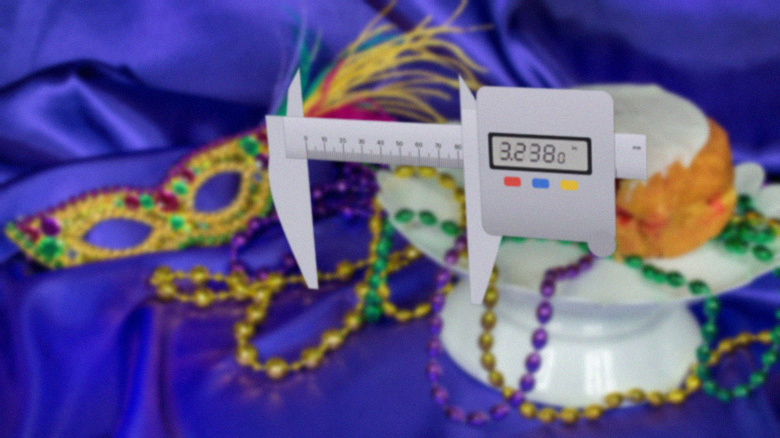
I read 3.2380 in
